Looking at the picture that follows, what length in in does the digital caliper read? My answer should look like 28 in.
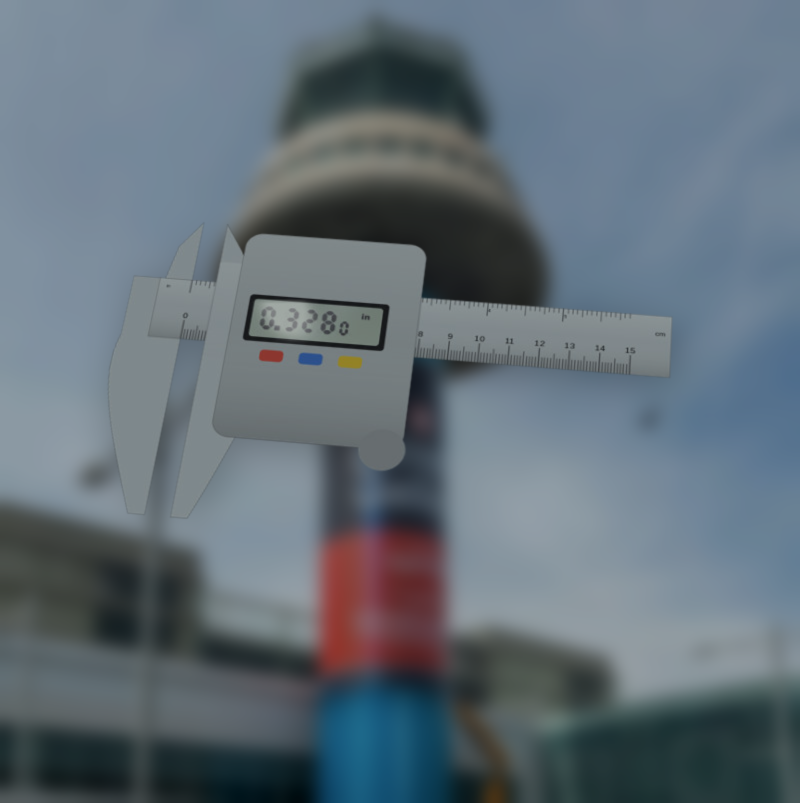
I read 0.3280 in
